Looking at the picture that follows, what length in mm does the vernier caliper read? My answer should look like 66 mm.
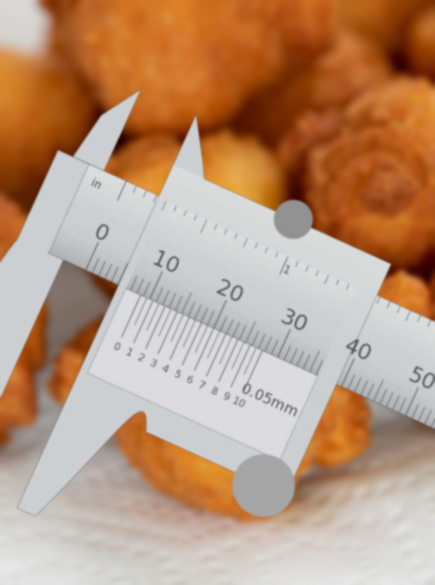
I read 8.6 mm
